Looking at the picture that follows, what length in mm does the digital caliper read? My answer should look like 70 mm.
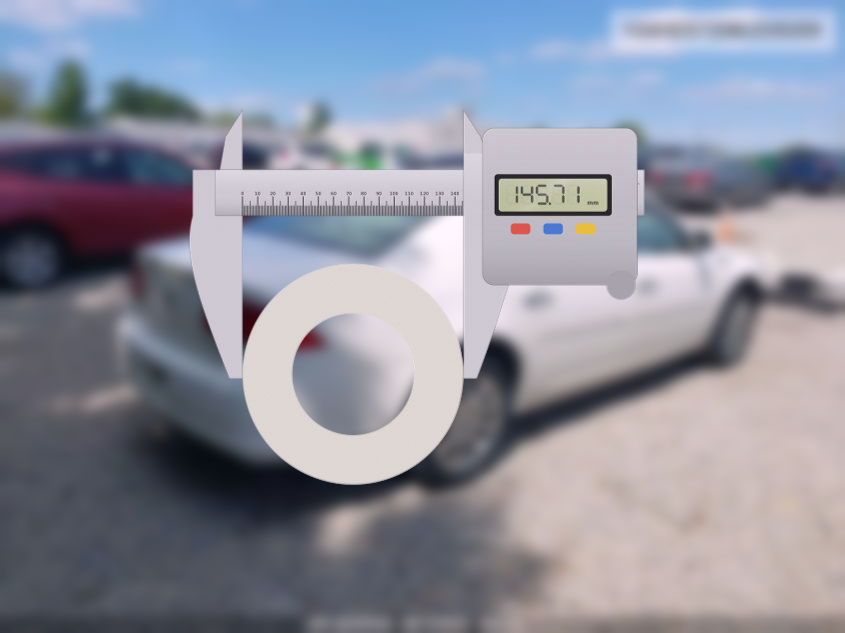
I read 145.71 mm
